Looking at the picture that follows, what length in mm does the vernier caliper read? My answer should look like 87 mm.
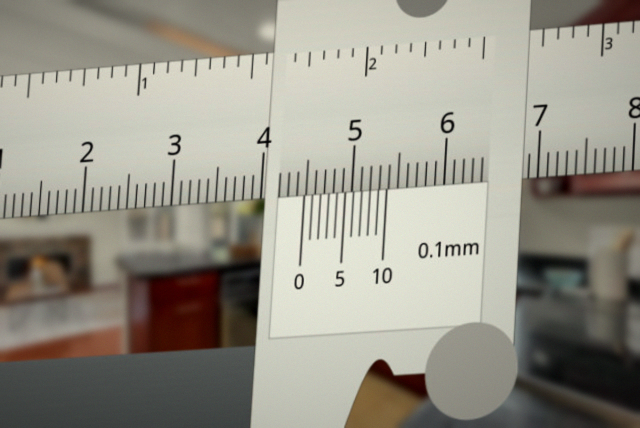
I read 44.8 mm
